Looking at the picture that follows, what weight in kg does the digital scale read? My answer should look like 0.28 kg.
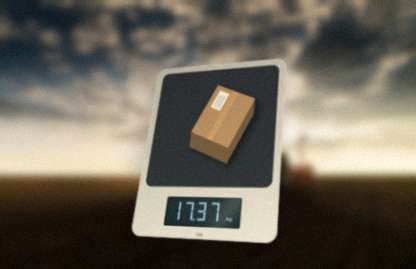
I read 17.37 kg
